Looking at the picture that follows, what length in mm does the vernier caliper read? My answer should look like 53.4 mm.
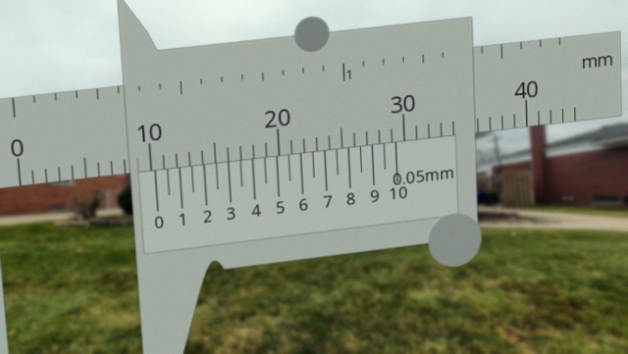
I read 10.3 mm
